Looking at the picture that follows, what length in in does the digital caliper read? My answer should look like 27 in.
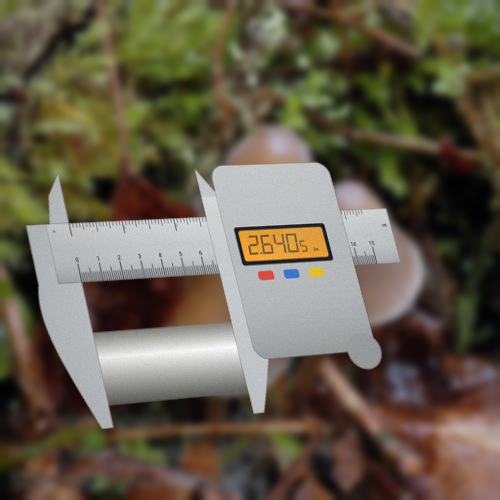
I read 2.6405 in
